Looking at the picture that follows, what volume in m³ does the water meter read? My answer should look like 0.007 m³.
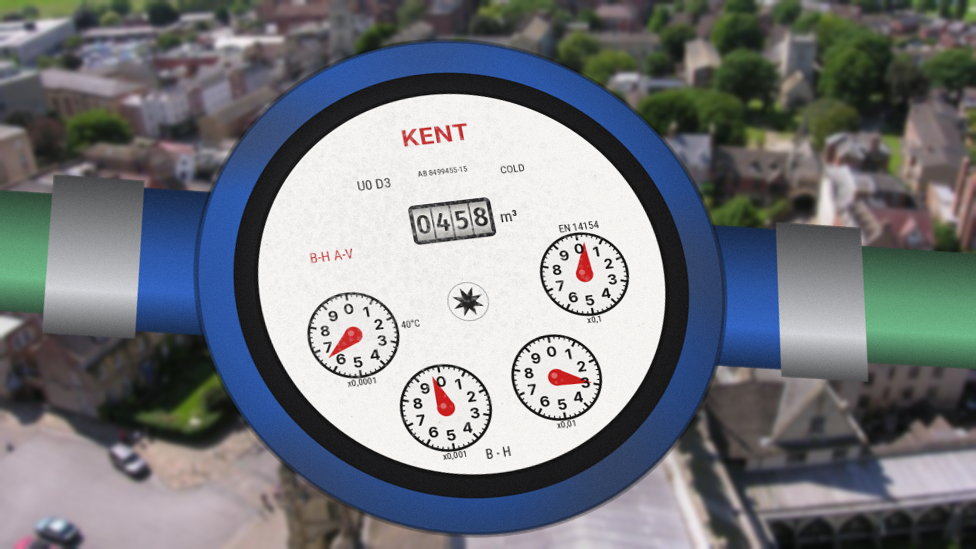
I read 458.0296 m³
